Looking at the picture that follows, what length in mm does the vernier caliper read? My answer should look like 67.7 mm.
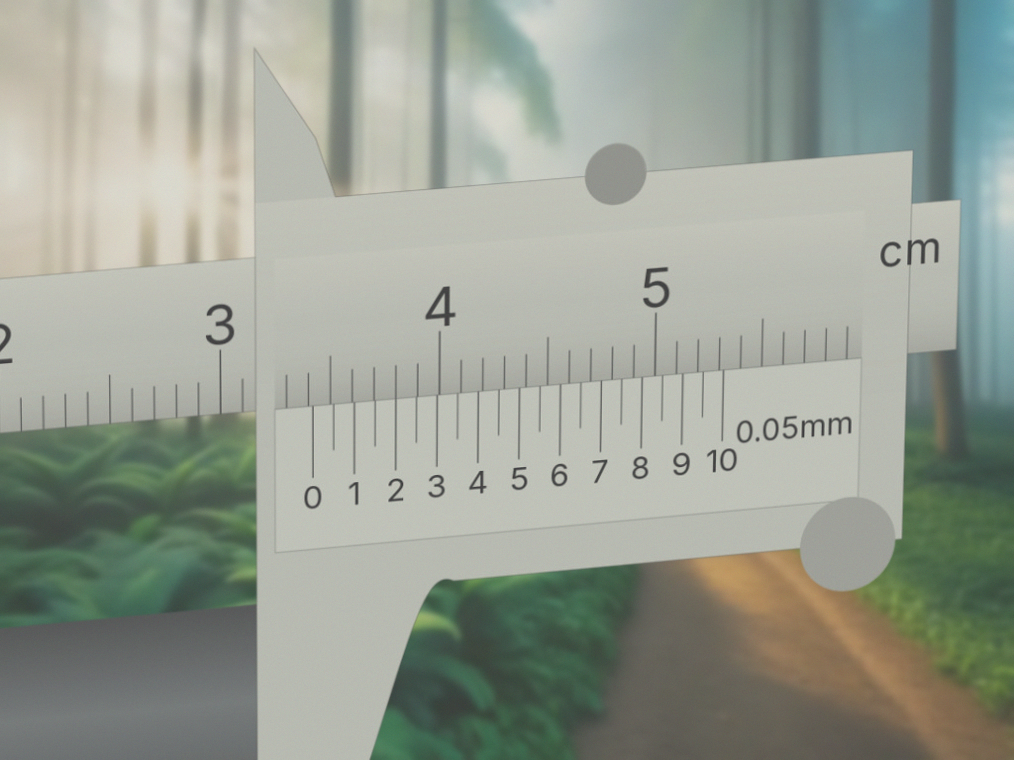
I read 34.20 mm
